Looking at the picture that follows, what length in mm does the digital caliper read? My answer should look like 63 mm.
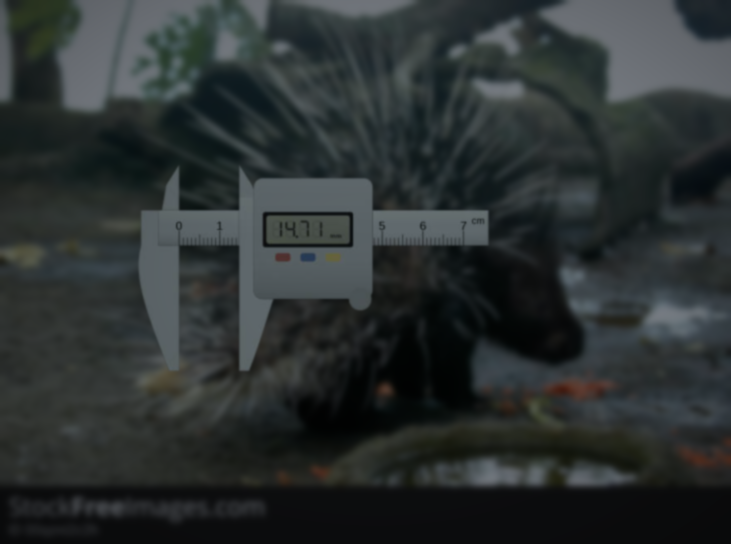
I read 14.71 mm
